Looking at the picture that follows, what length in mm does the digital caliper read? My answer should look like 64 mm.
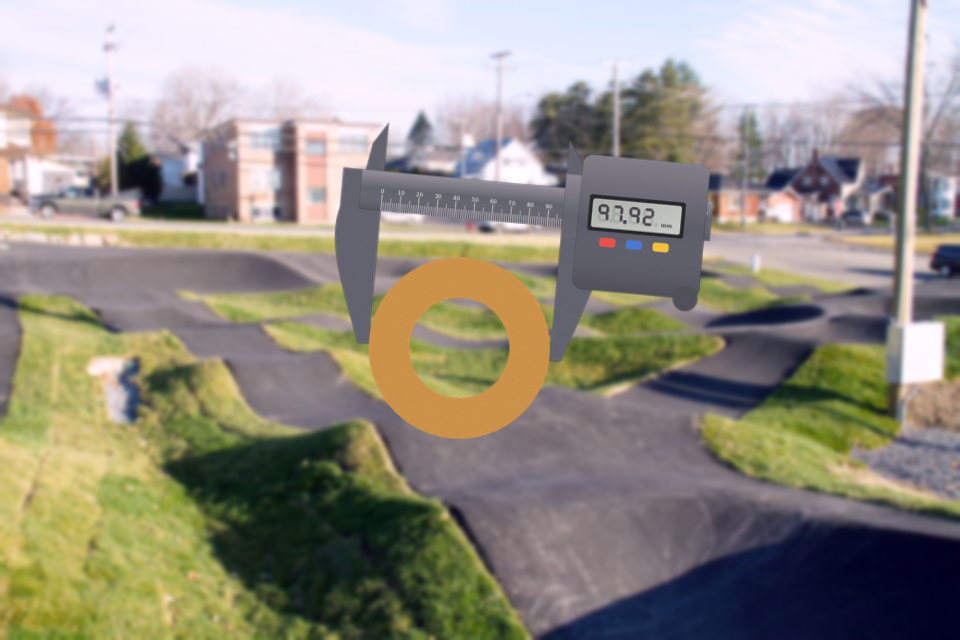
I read 97.92 mm
